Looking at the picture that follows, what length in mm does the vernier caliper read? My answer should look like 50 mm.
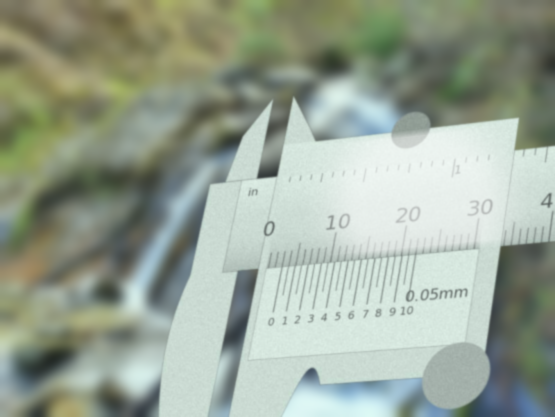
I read 3.0 mm
